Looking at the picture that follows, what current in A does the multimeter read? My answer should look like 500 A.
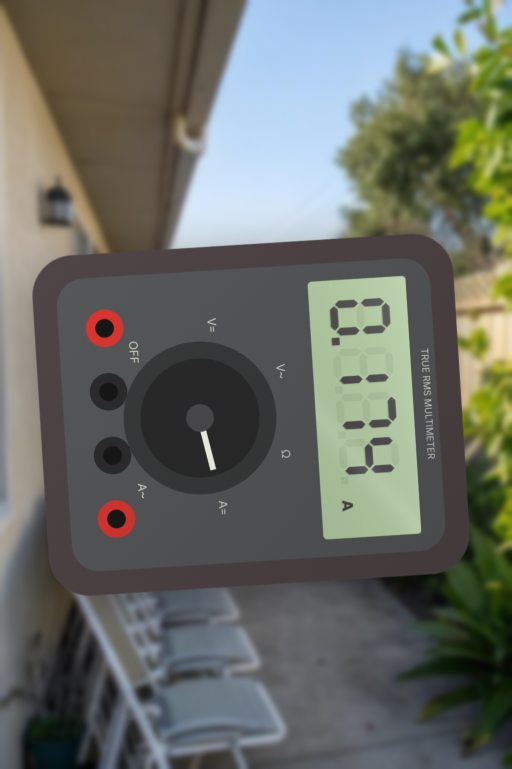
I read 0.174 A
